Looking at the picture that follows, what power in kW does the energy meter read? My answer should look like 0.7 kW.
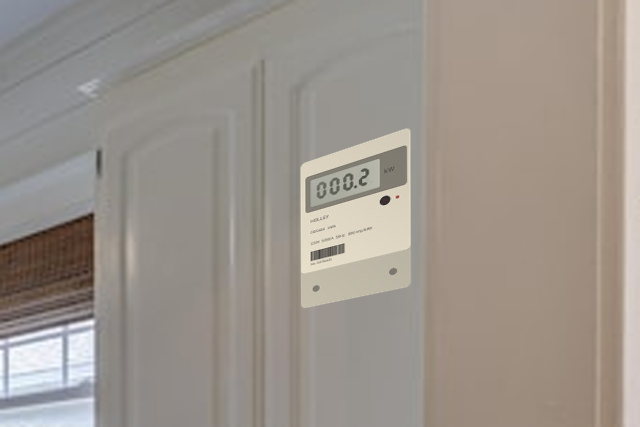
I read 0.2 kW
